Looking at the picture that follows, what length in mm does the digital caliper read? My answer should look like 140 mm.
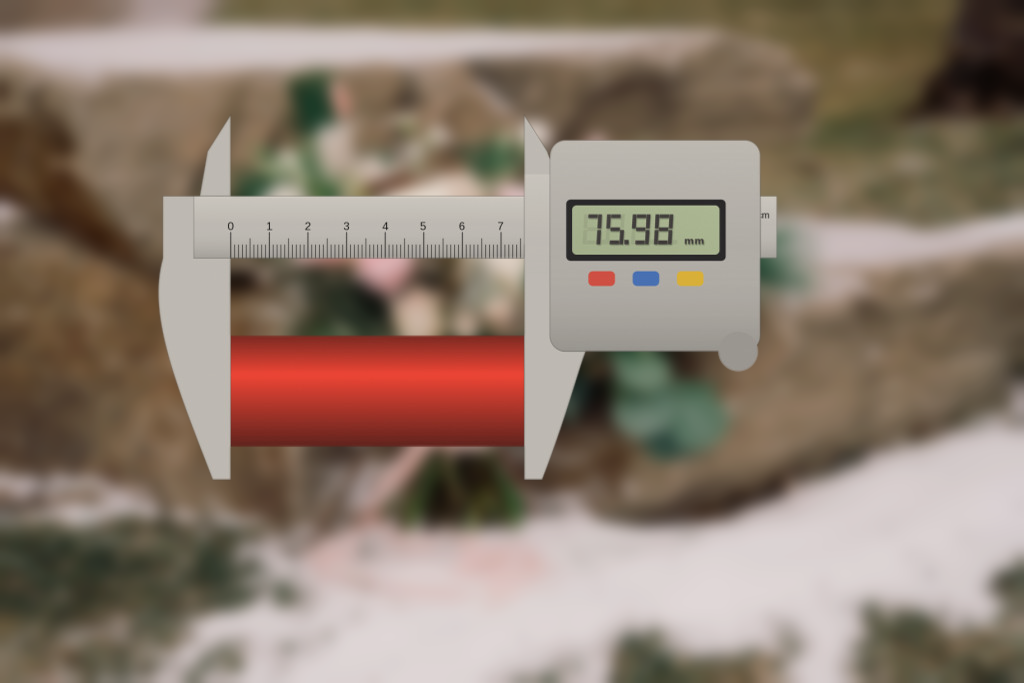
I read 75.98 mm
